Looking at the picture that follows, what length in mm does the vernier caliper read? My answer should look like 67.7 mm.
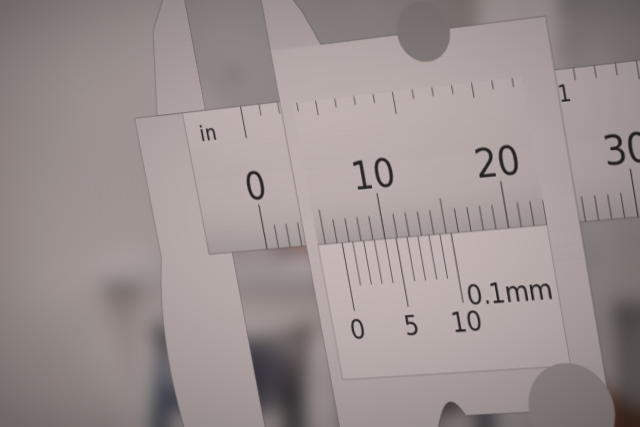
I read 6.4 mm
